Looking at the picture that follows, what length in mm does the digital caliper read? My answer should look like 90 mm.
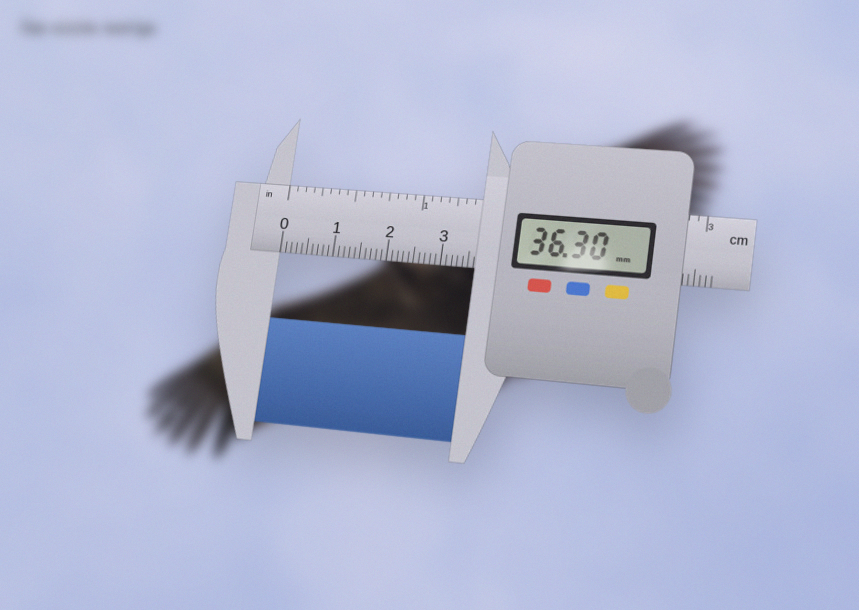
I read 36.30 mm
